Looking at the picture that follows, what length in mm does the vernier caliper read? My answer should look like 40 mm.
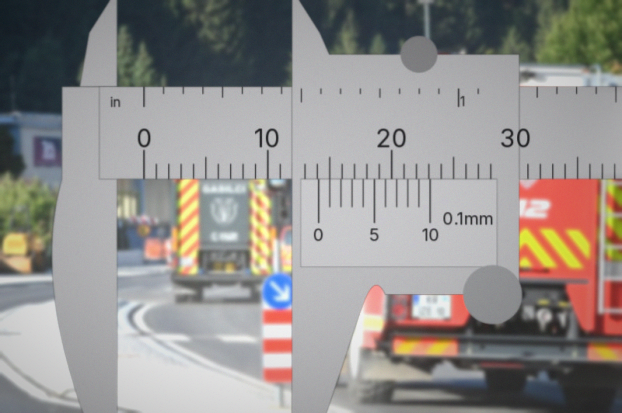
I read 14.1 mm
